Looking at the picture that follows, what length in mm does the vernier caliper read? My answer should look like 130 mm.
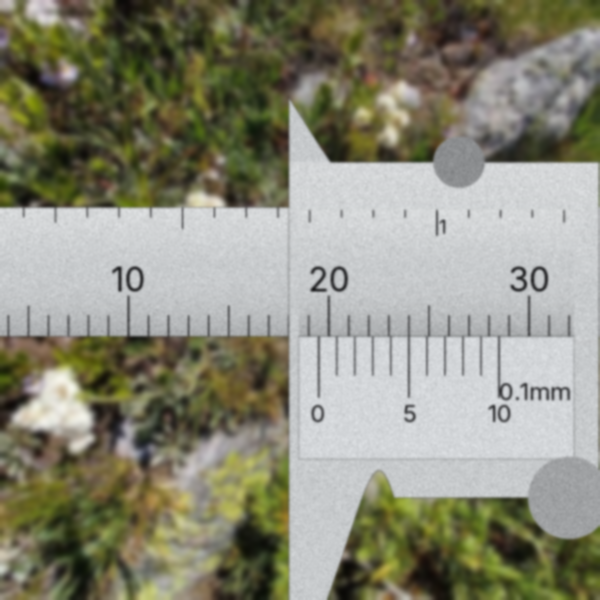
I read 19.5 mm
